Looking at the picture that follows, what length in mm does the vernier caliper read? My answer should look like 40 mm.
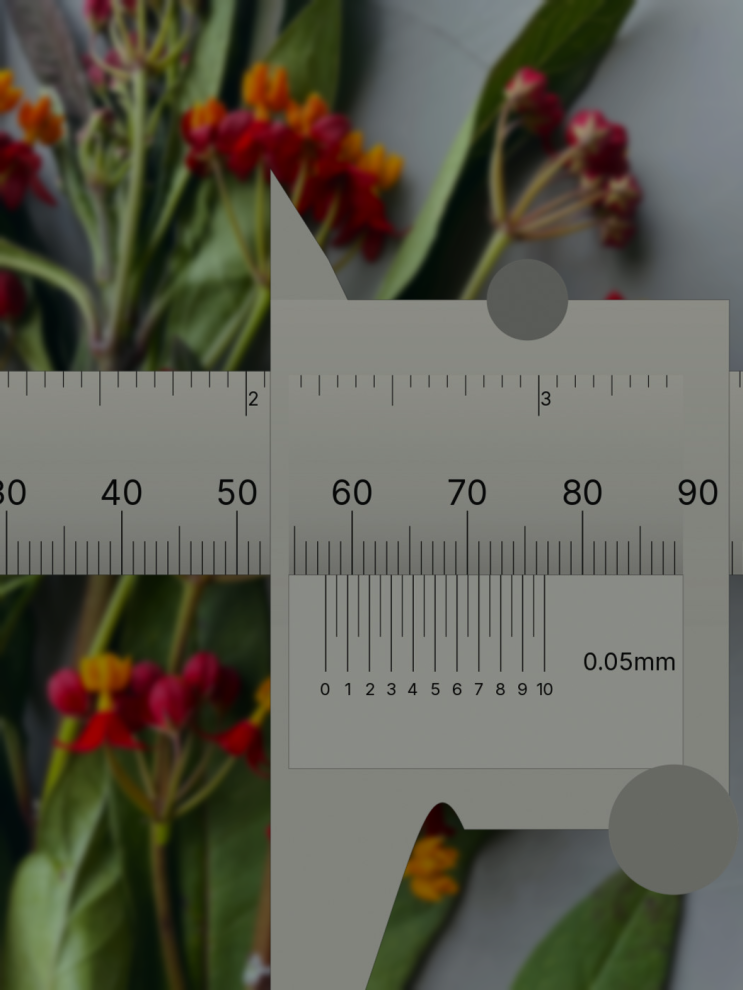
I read 57.7 mm
